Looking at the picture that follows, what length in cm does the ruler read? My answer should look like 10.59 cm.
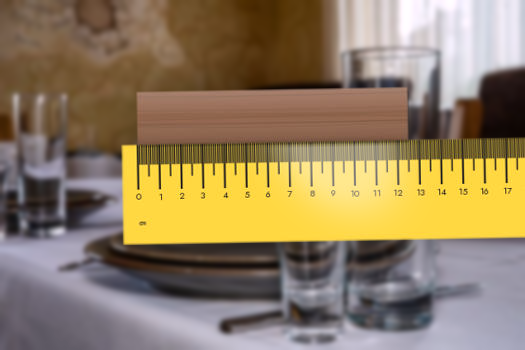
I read 12.5 cm
